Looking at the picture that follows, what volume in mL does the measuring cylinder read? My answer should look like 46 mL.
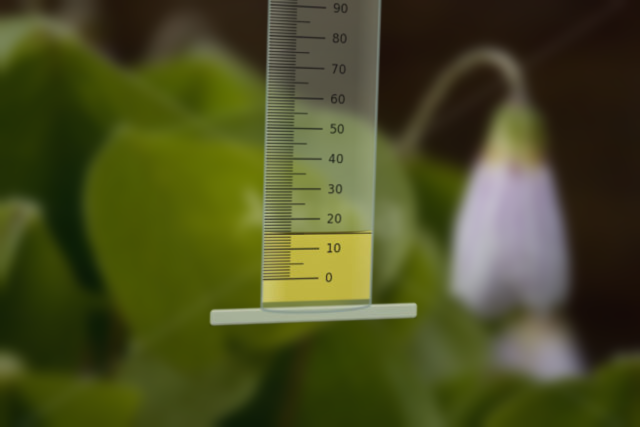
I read 15 mL
